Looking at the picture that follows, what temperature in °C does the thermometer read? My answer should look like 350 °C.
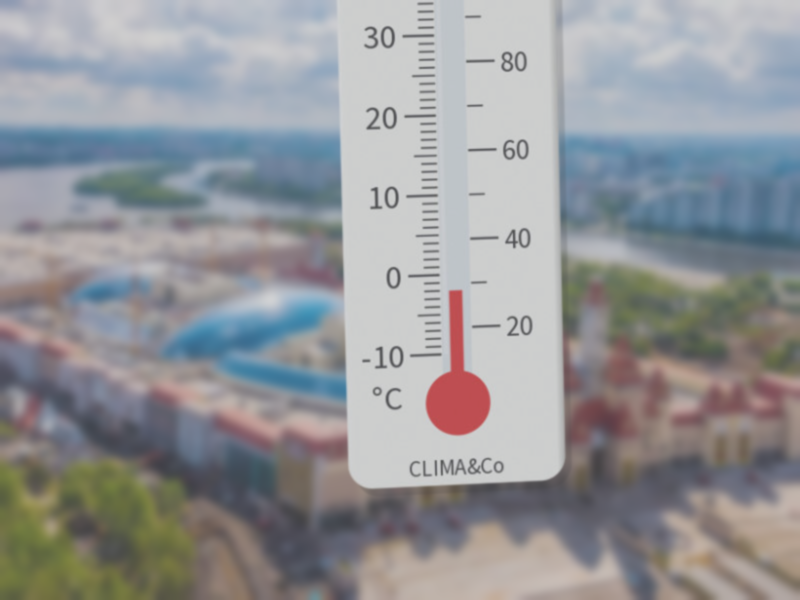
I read -2 °C
